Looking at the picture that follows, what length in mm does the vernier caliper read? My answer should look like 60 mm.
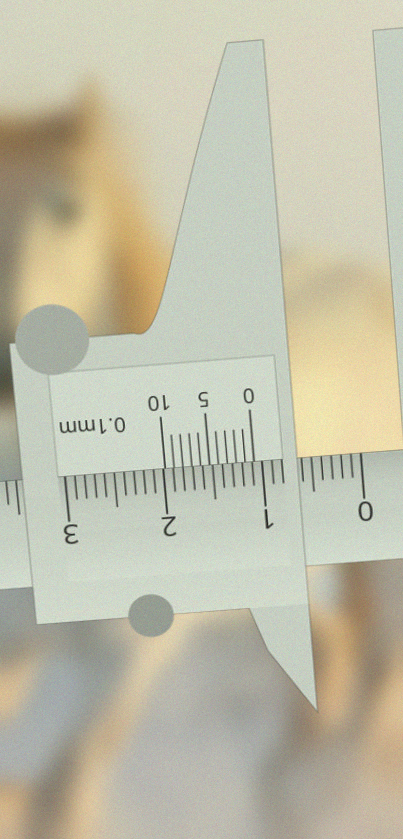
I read 10.8 mm
